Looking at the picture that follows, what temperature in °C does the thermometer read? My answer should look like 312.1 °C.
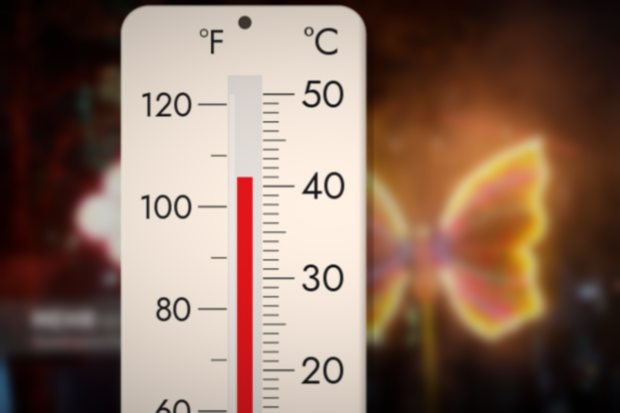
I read 41 °C
